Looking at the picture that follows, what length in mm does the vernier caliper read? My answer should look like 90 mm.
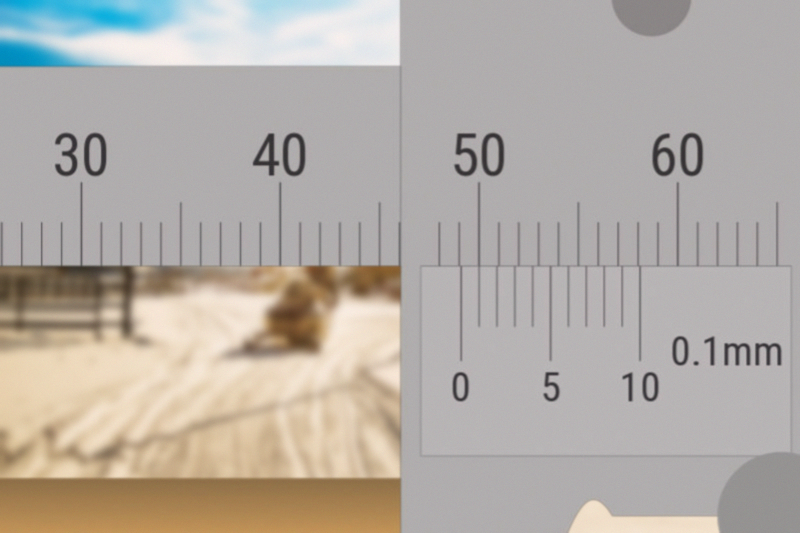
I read 49.1 mm
